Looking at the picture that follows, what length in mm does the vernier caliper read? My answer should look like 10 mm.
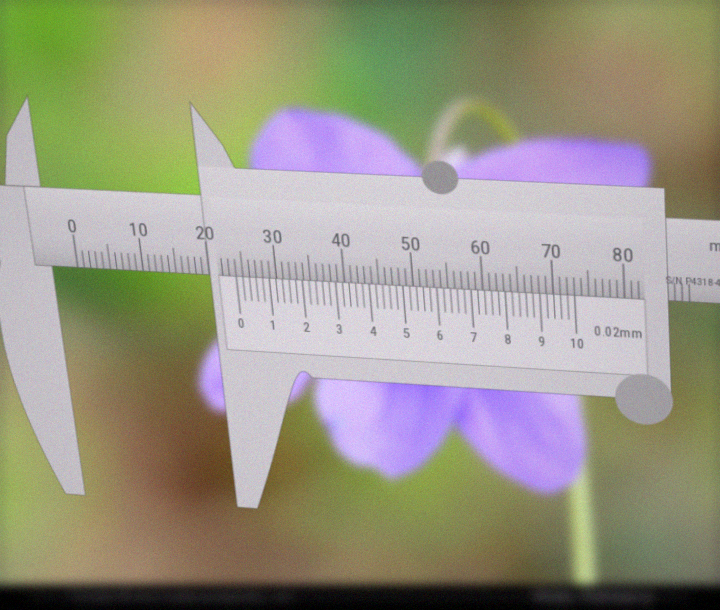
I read 24.0 mm
